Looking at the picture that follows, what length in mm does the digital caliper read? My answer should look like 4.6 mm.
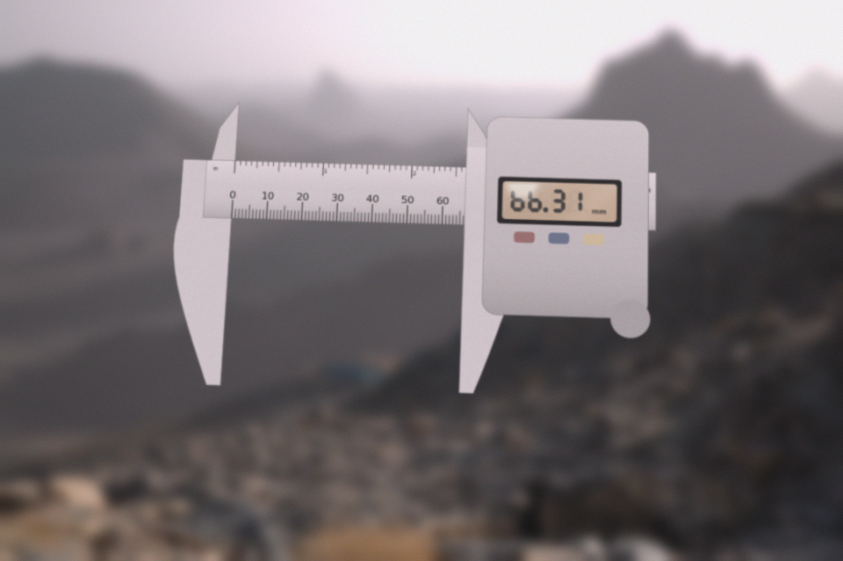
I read 66.31 mm
